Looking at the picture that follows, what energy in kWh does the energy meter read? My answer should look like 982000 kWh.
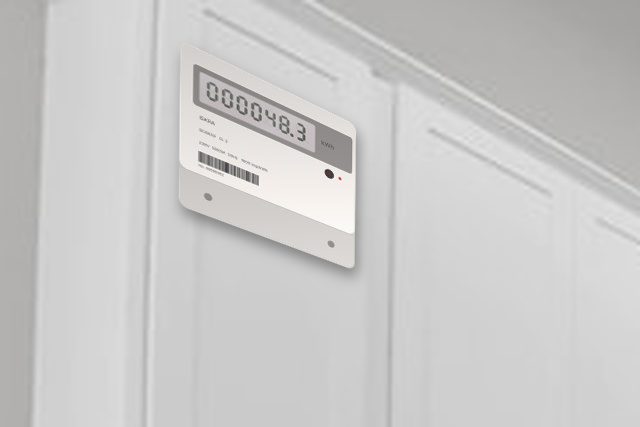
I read 48.3 kWh
